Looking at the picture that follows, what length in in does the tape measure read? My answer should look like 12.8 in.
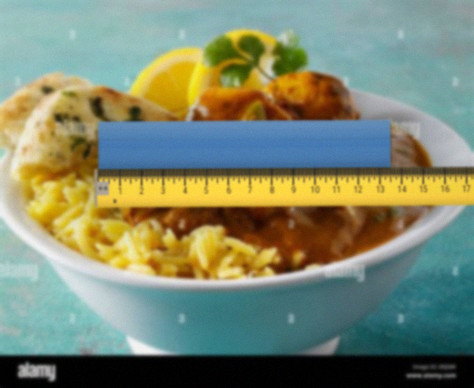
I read 13.5 in
